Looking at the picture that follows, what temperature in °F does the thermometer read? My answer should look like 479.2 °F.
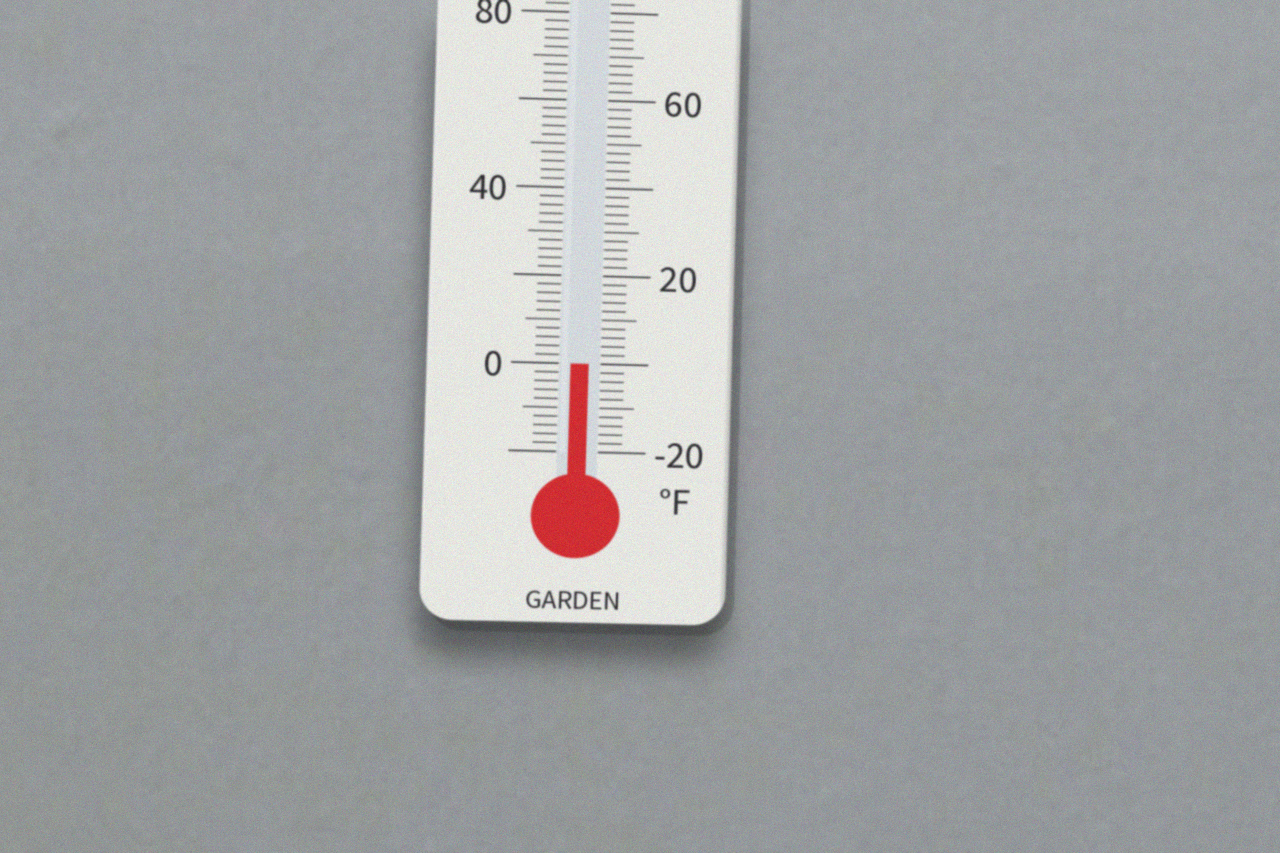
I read 0 °F
